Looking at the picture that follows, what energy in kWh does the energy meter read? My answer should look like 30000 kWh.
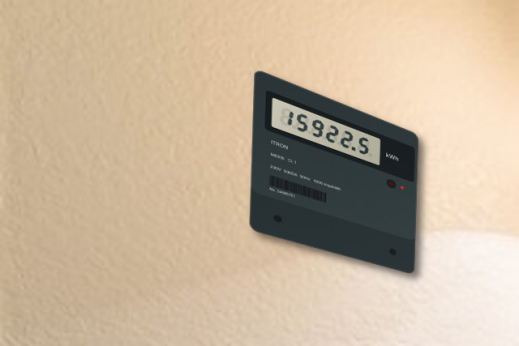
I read 15922.5 kWh
